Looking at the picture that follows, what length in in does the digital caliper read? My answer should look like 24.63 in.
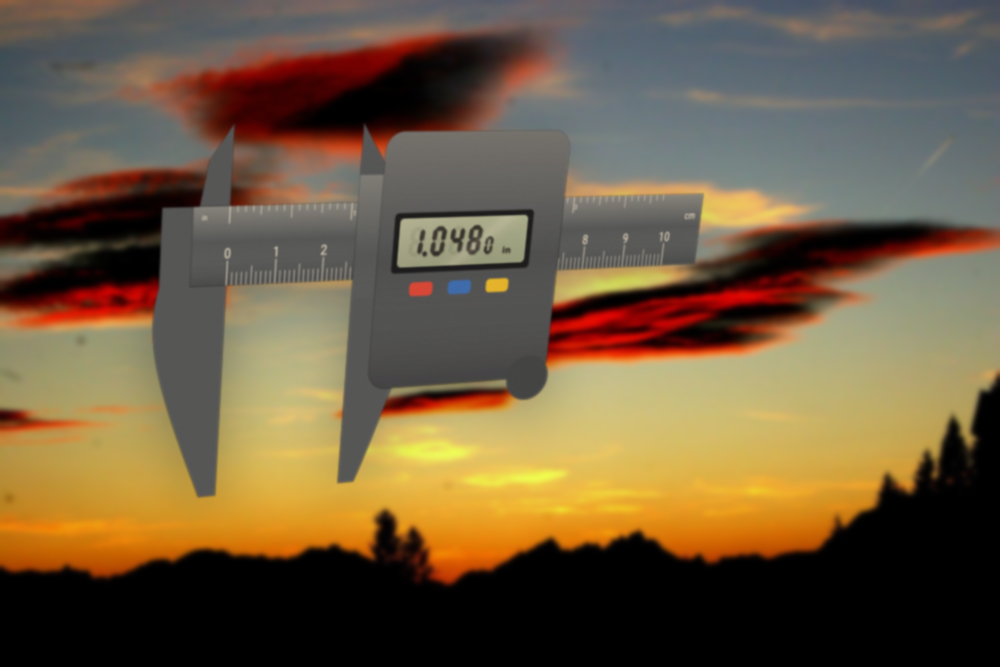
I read 1.0480 in
